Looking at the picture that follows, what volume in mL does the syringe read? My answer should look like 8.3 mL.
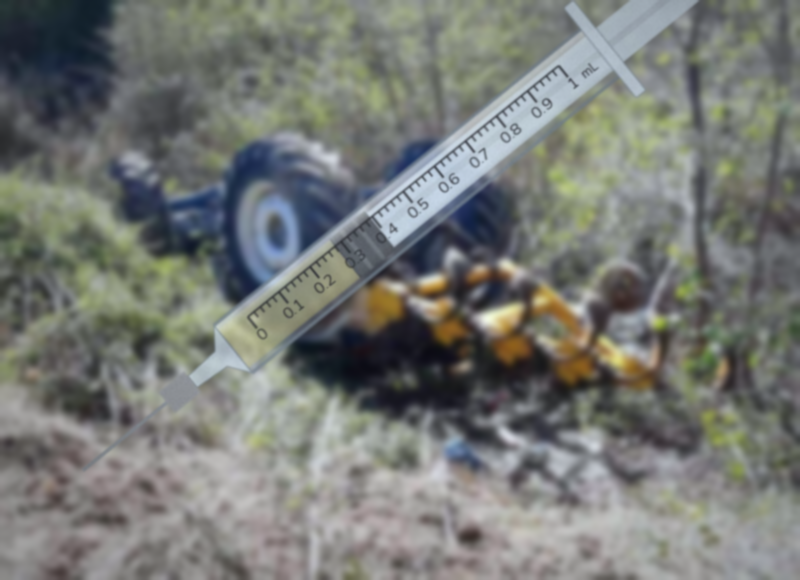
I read 0.28 mL
